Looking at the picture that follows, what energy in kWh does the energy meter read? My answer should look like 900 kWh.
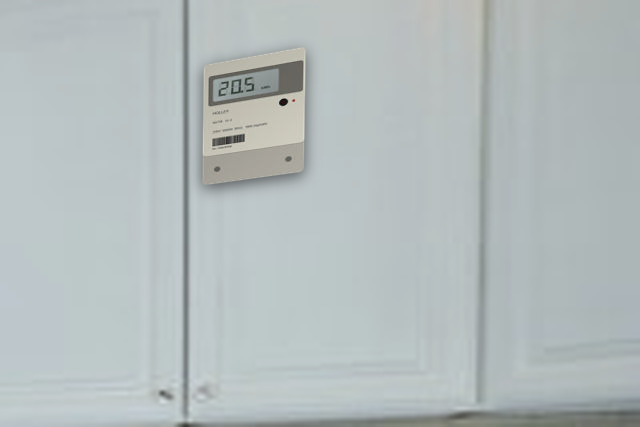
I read 20.5 kWh
